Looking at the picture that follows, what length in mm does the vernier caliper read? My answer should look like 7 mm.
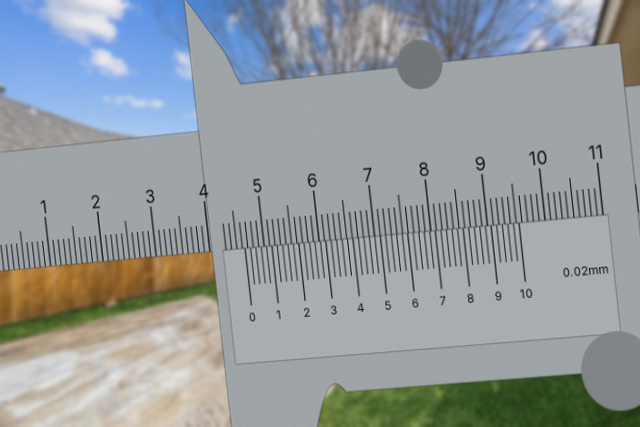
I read 46.5 mm
